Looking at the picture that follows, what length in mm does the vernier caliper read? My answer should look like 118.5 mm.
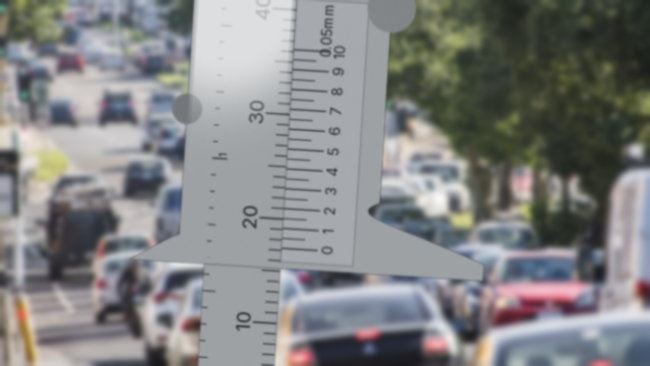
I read 17.2 mm
